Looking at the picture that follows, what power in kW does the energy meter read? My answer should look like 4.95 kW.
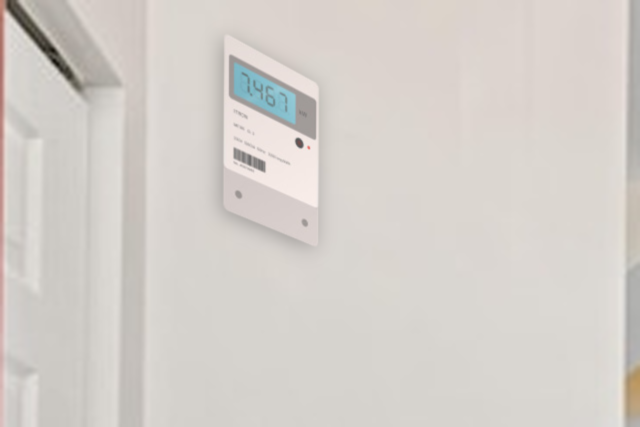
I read 7.467 kW
